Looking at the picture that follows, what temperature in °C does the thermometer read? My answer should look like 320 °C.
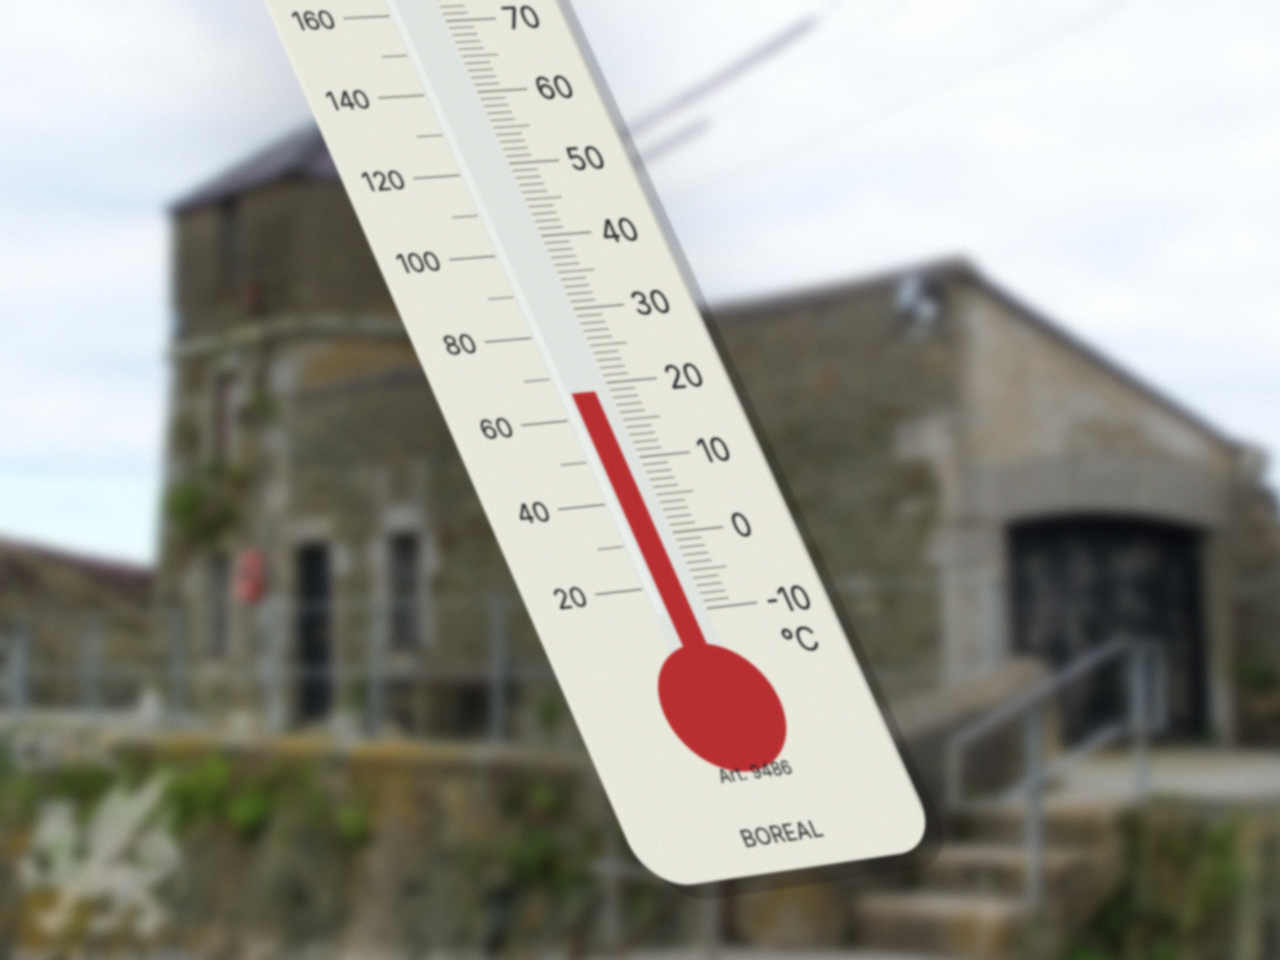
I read 19 °C
